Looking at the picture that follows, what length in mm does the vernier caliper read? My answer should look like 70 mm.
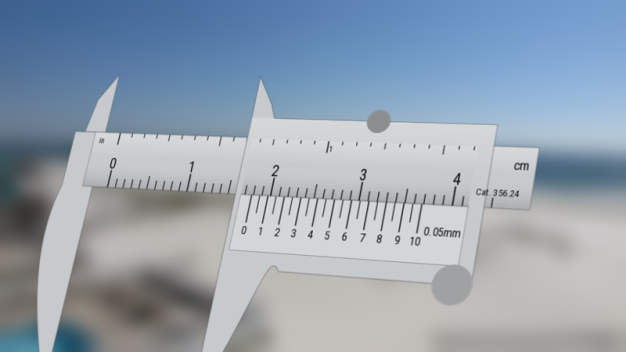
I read 17.8 mm
